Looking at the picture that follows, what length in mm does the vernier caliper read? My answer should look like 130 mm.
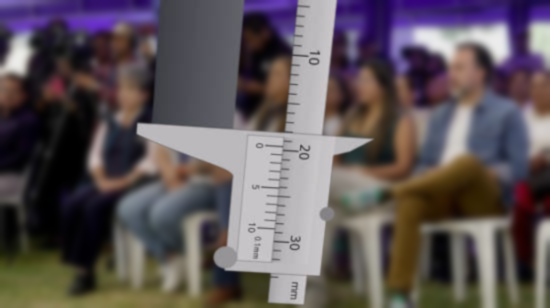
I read 19.6 mm
